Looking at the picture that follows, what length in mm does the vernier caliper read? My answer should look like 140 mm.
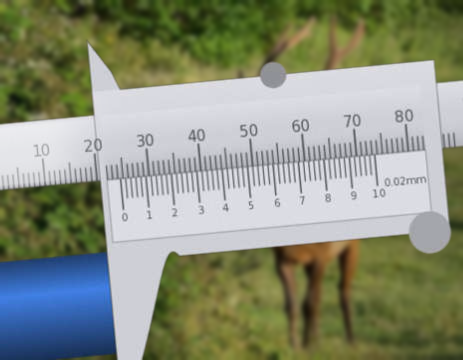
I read 24.5 mm
